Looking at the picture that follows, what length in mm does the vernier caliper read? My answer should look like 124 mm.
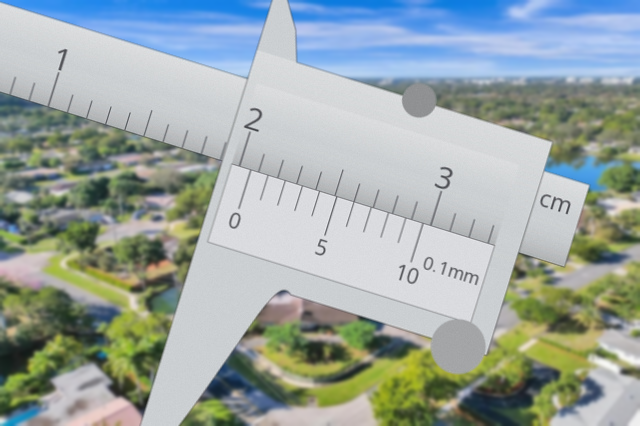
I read 20.6 mm
